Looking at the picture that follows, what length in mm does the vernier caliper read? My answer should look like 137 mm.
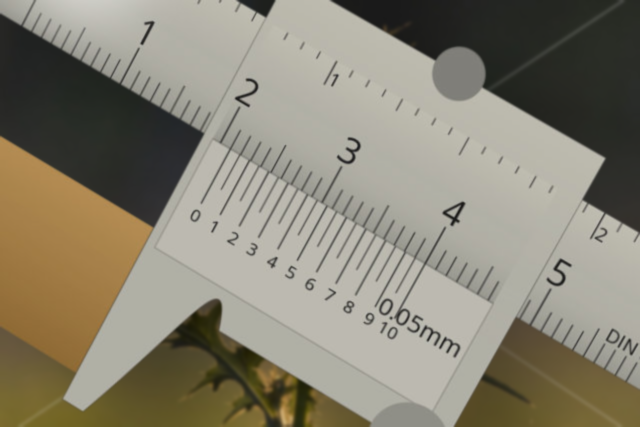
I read 21.0 mm
